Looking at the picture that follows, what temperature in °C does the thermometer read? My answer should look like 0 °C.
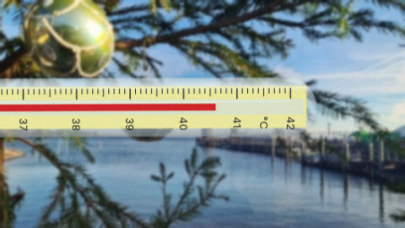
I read 40.6 °C
